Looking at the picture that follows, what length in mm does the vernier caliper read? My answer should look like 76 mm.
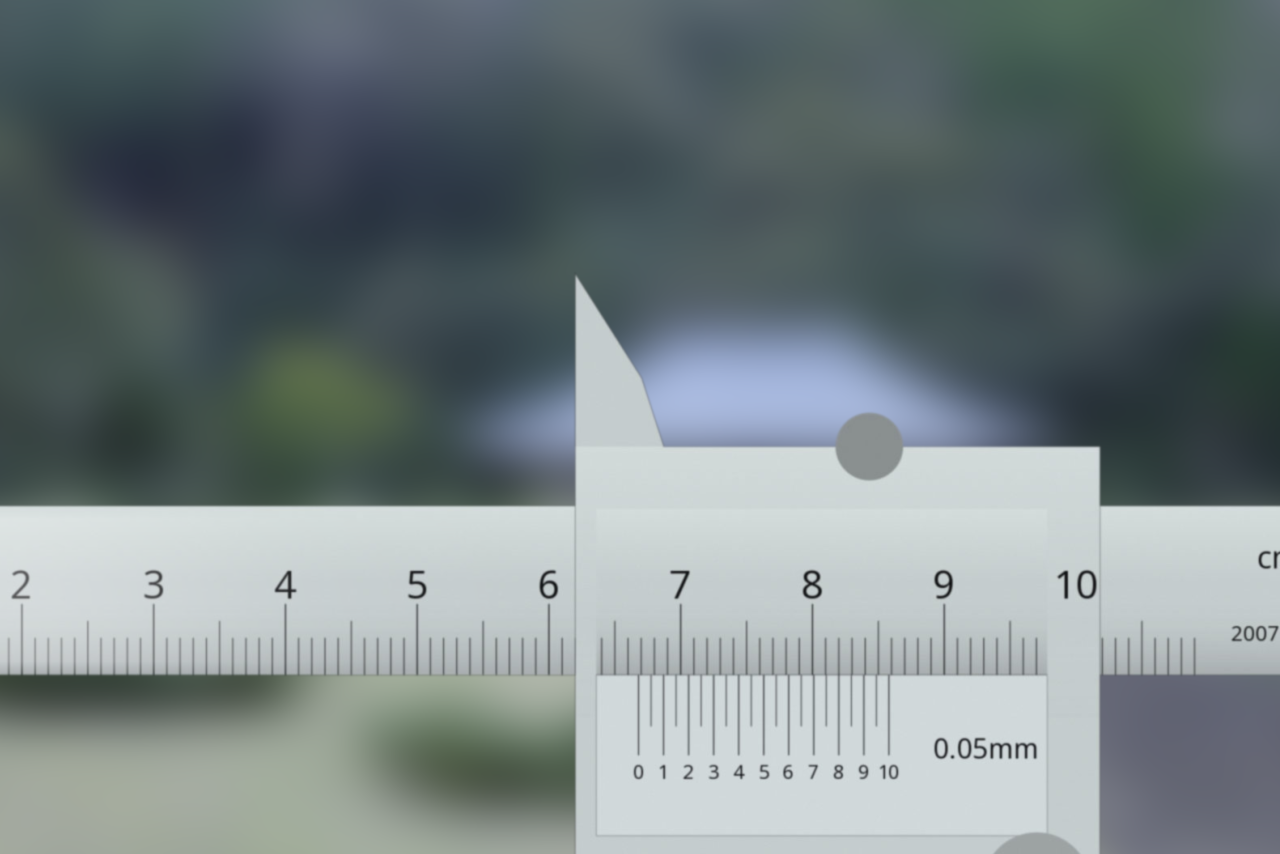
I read 66.8 mm
